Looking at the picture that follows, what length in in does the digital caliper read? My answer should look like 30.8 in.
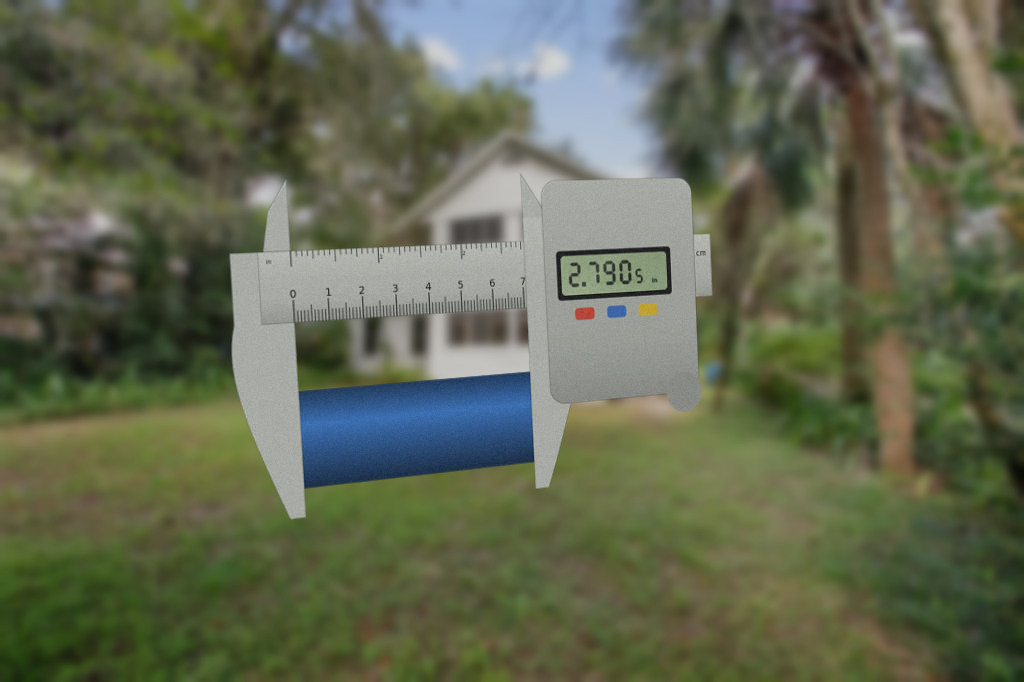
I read 2.7905 in
